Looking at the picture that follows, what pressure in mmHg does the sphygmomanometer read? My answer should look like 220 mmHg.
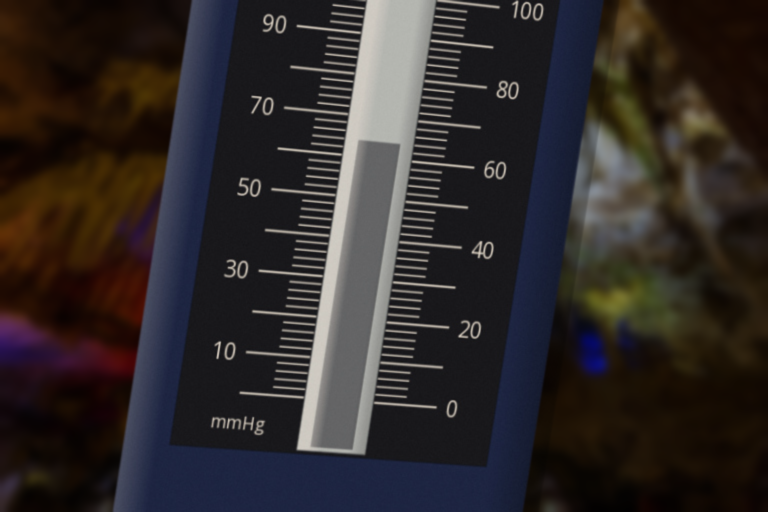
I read 64 mmHg
